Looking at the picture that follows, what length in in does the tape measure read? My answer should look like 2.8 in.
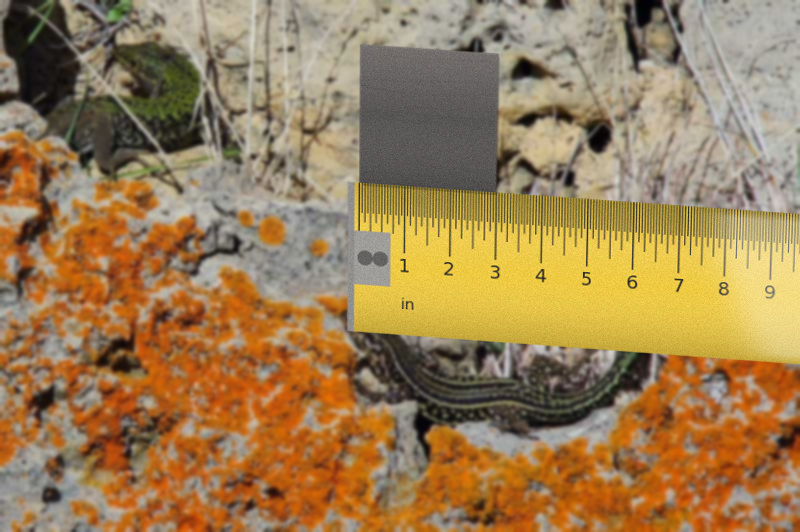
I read 3 in
